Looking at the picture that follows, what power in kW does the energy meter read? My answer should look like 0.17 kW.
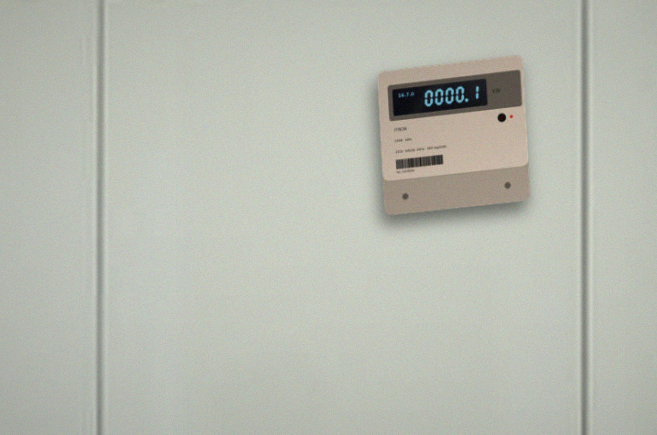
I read 0.1 kW
